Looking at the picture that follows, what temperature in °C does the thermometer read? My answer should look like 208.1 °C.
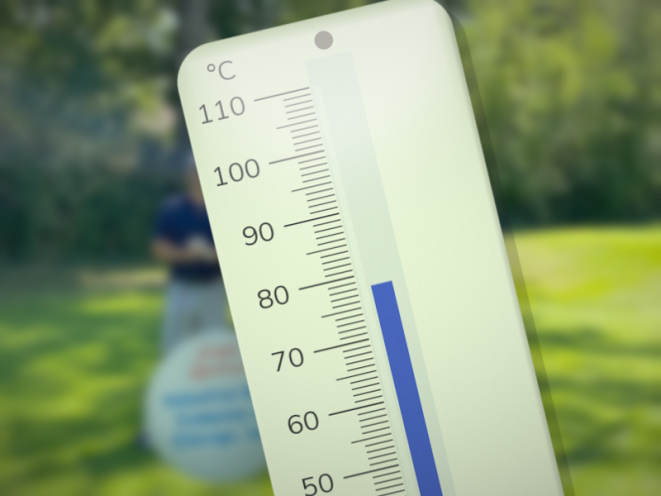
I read 78 °C
